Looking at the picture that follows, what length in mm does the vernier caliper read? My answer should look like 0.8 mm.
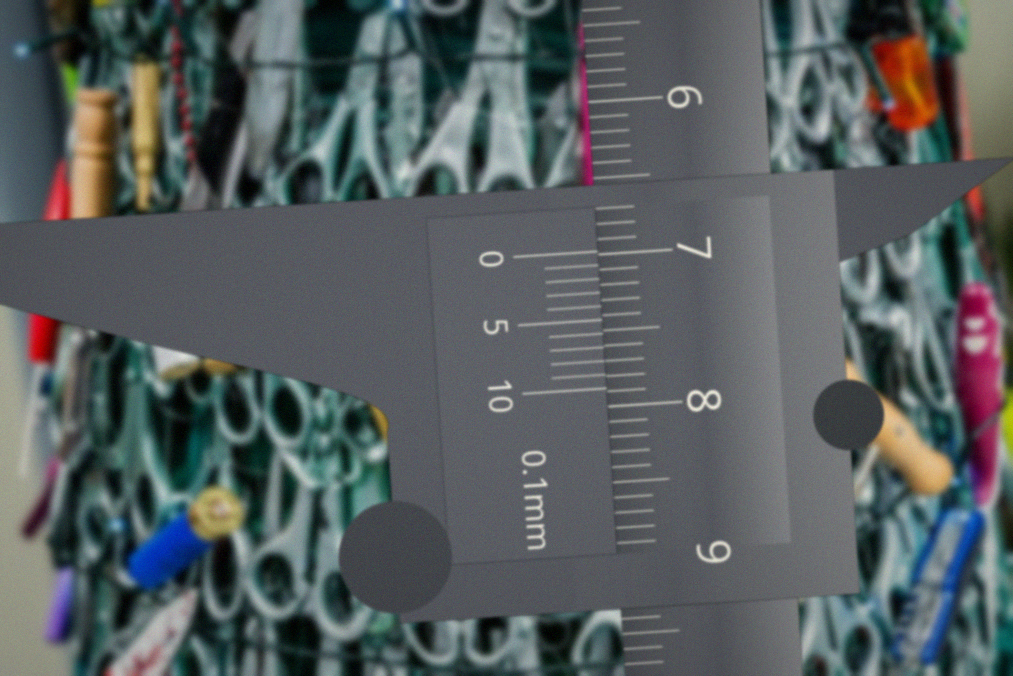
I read 69.8 mm
